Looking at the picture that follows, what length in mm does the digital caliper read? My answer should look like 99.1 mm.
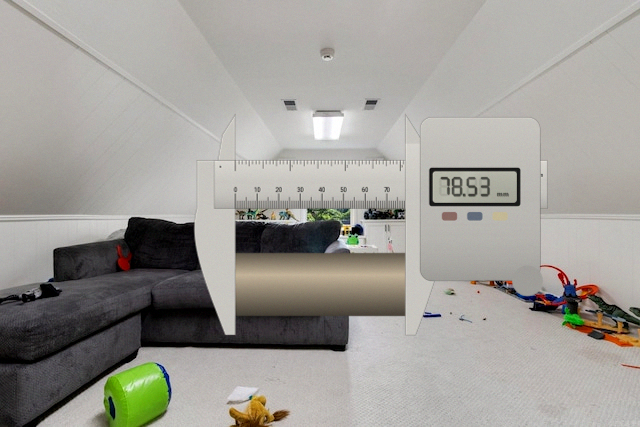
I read 78.53 mm
